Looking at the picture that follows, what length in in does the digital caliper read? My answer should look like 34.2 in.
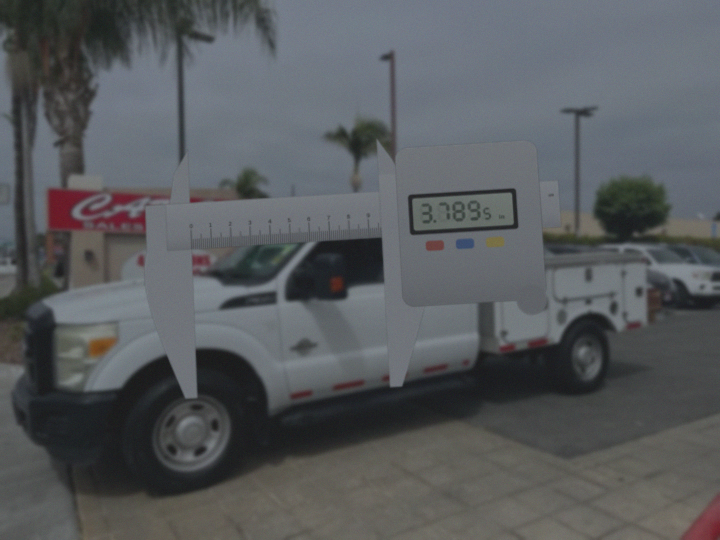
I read 3.7895 in
